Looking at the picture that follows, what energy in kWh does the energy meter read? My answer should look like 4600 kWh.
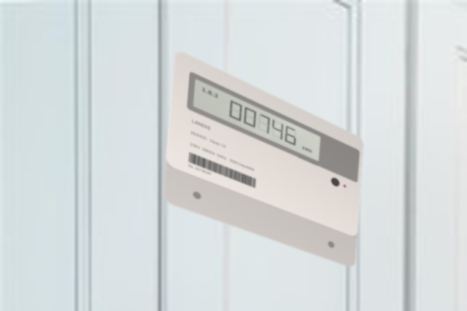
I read 746 kWh
